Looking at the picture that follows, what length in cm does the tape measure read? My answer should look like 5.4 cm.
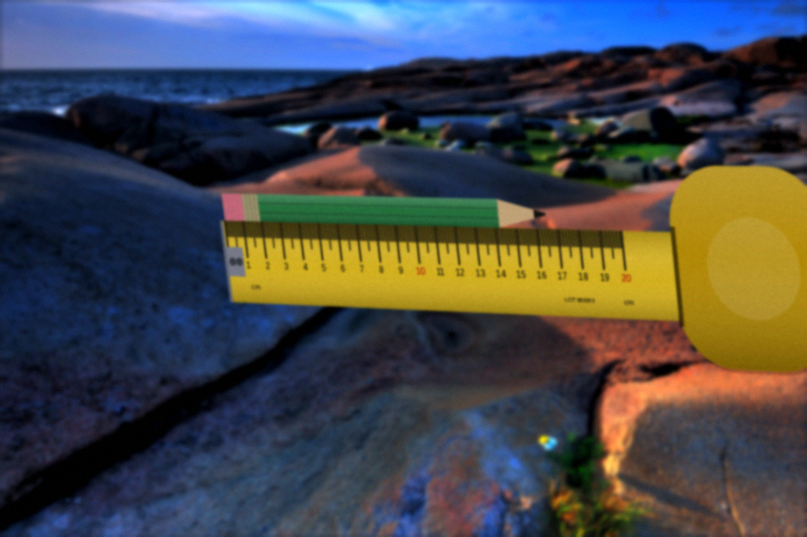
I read 16.5 cm
